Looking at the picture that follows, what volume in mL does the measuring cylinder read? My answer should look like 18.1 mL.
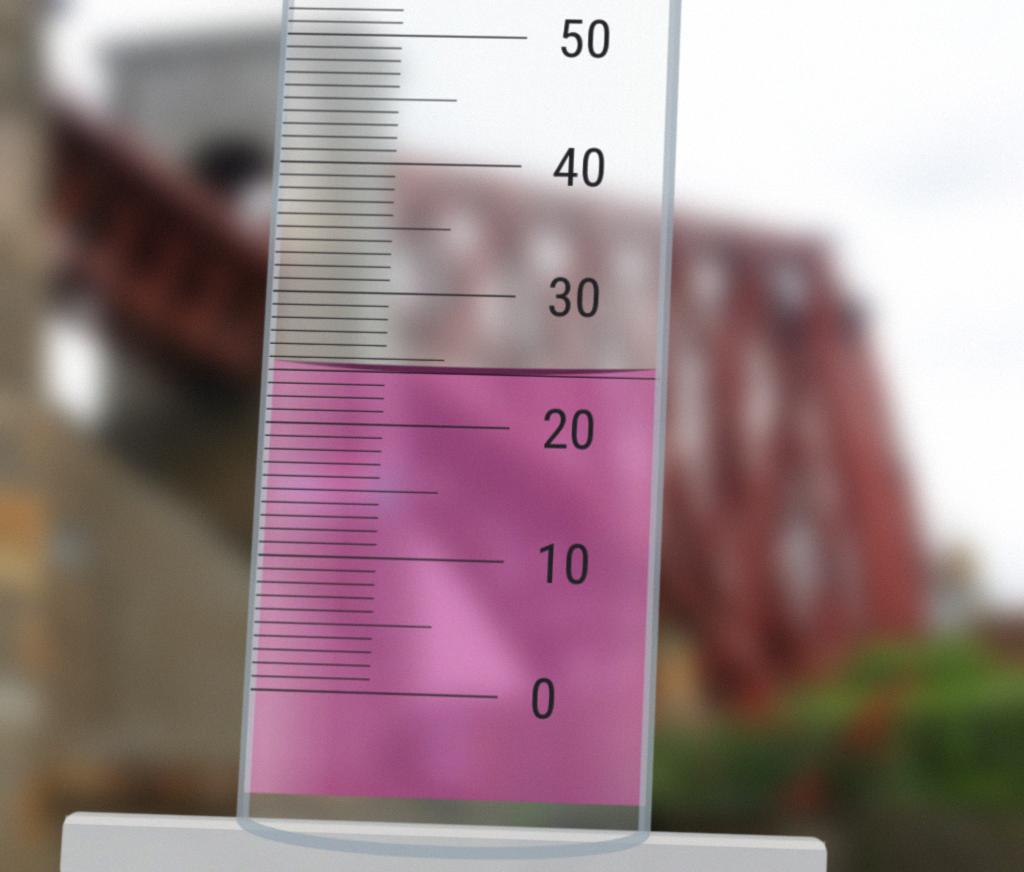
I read 24 mL
